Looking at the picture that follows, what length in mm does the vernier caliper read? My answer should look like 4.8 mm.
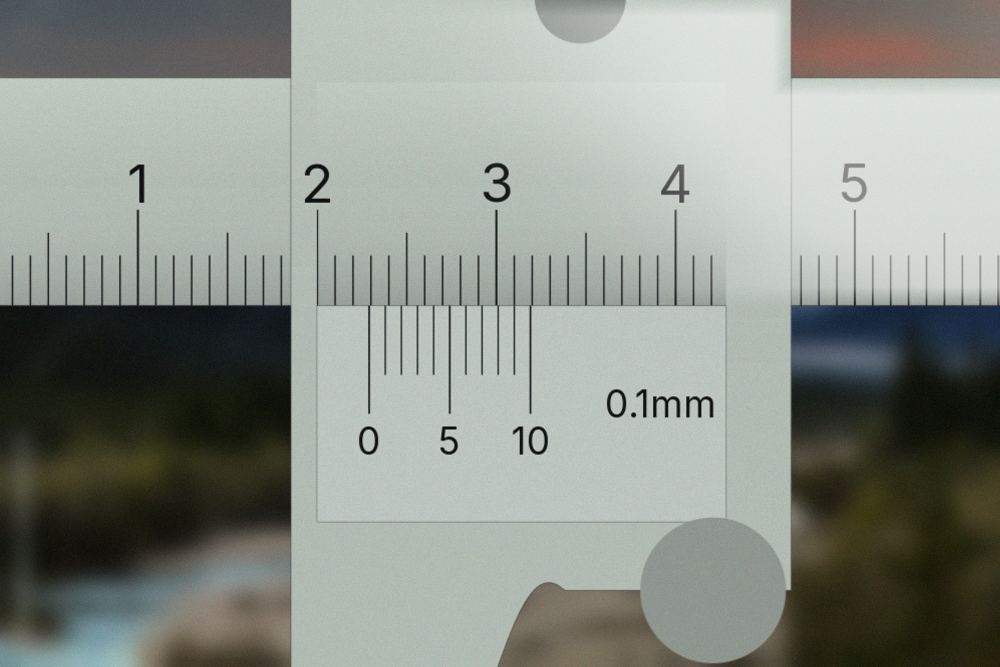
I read 22.9 mm
